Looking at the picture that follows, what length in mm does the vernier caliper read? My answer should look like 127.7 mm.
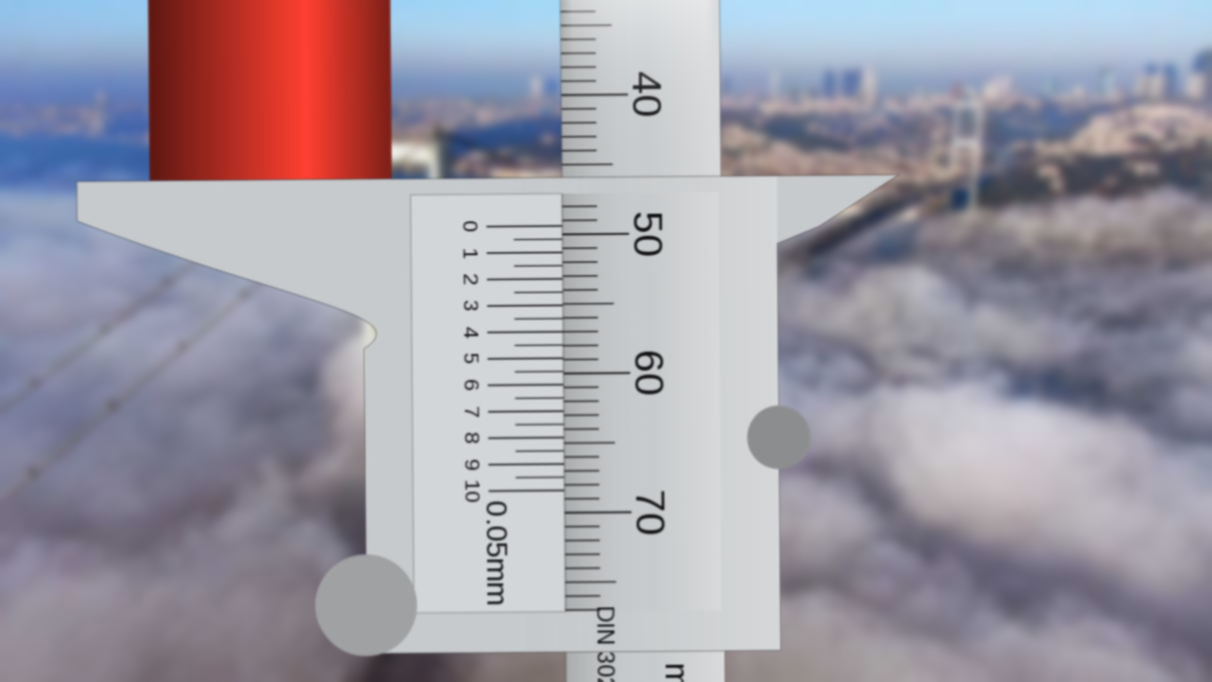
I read 49.4 mm
